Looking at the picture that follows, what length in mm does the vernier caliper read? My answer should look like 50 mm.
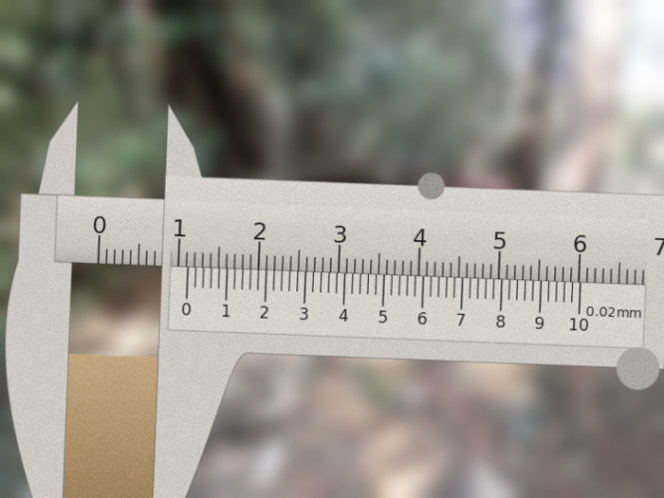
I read 11.2 mm
